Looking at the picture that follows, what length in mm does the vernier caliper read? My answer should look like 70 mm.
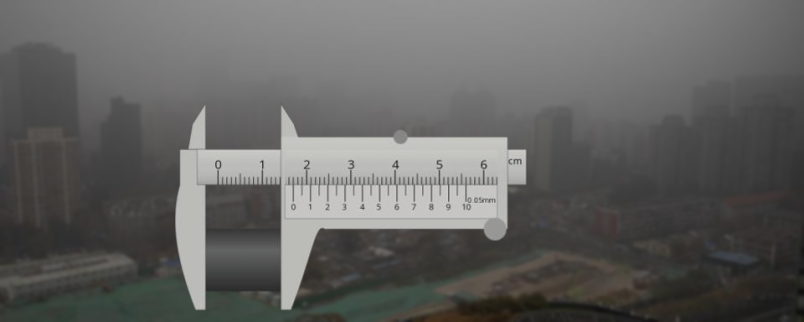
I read 17.0 mm
